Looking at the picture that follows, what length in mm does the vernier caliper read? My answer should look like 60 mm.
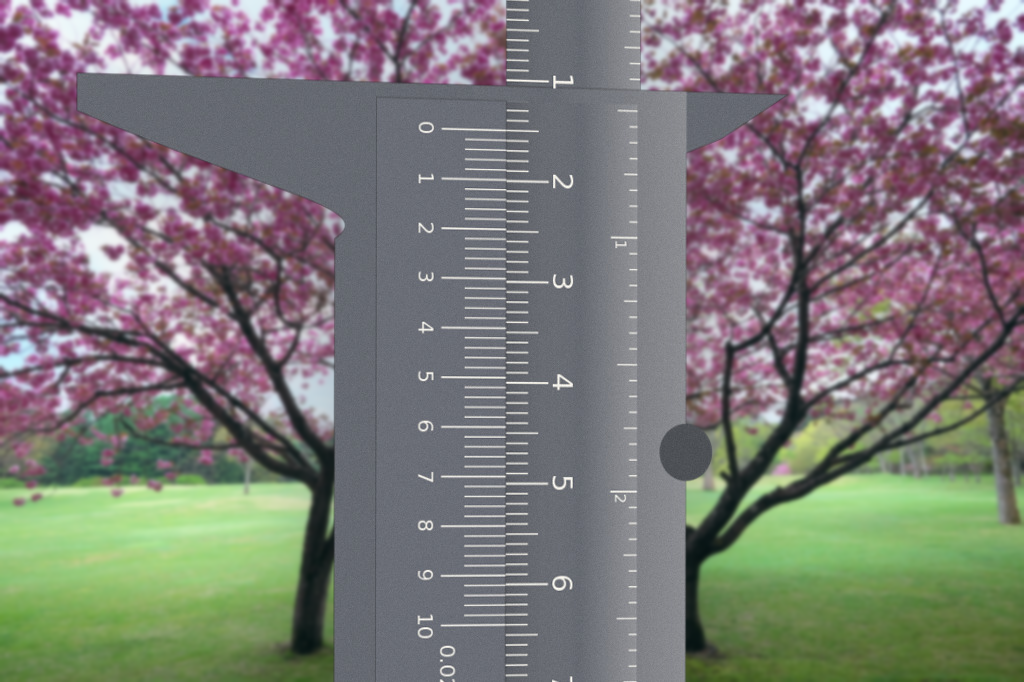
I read 15.0 mm
